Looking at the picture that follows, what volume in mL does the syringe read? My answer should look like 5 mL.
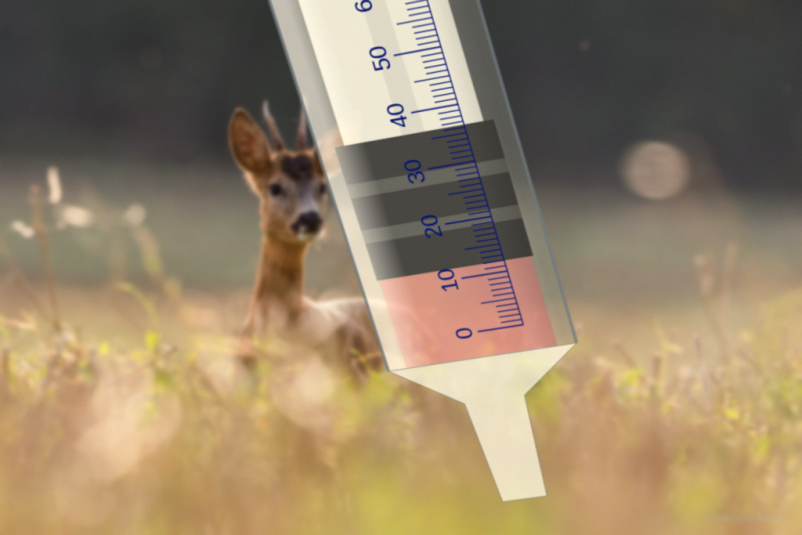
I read 12 mL
